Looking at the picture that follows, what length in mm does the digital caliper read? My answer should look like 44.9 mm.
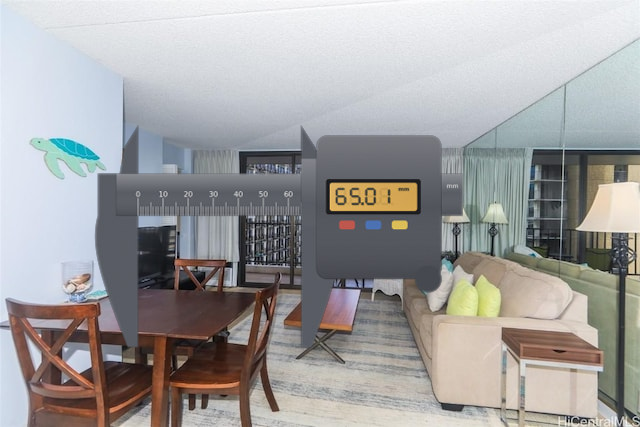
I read 65.01 mm
